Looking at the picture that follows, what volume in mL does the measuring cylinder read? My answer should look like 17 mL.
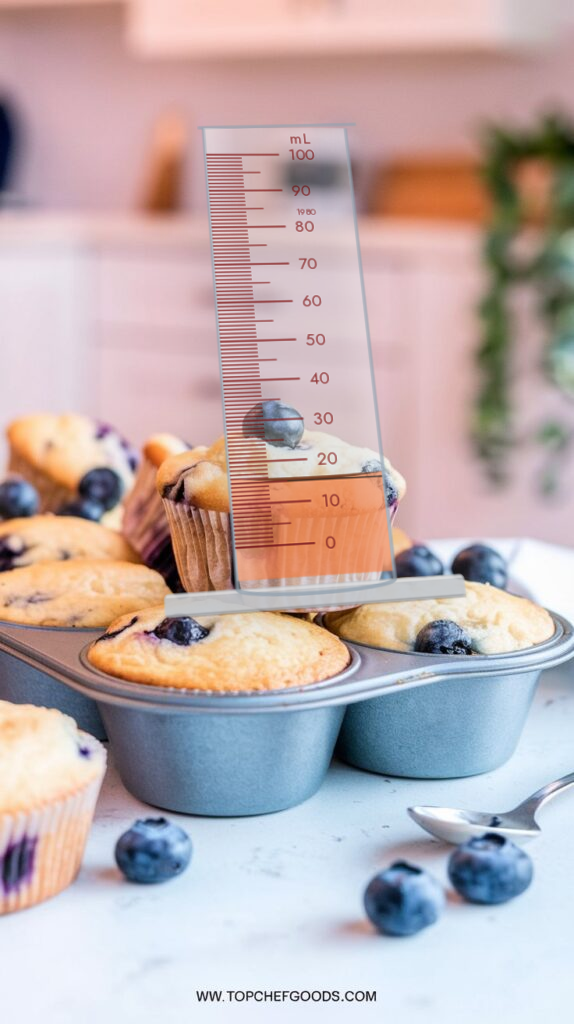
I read 15 mL
